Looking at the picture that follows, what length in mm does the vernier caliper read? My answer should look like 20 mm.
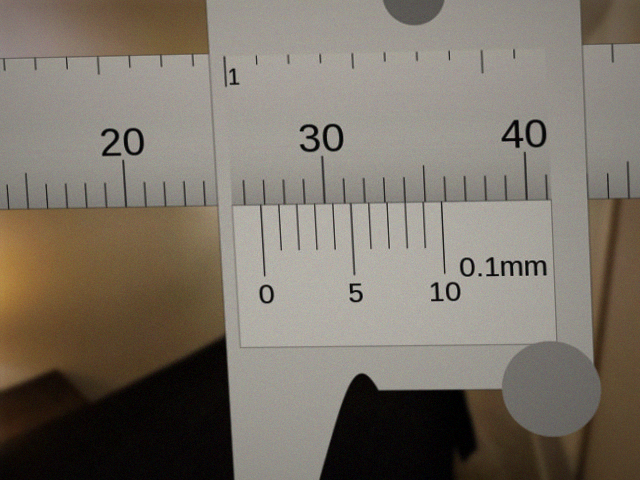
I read 26.8 mm
